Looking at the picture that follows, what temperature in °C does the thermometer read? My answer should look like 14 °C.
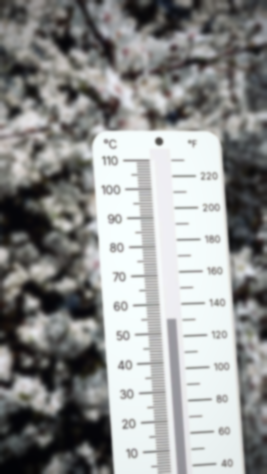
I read 55 °C
